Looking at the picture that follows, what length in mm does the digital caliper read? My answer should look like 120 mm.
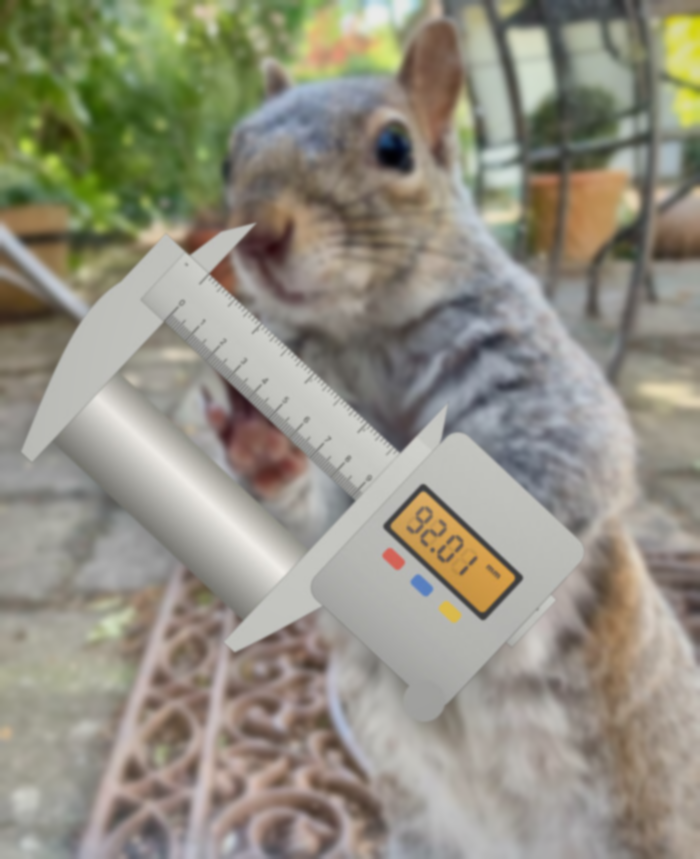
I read 92.01 mm
